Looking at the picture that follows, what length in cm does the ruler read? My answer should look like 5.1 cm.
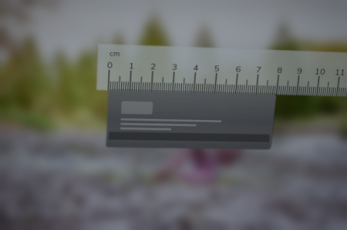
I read 8 cm
